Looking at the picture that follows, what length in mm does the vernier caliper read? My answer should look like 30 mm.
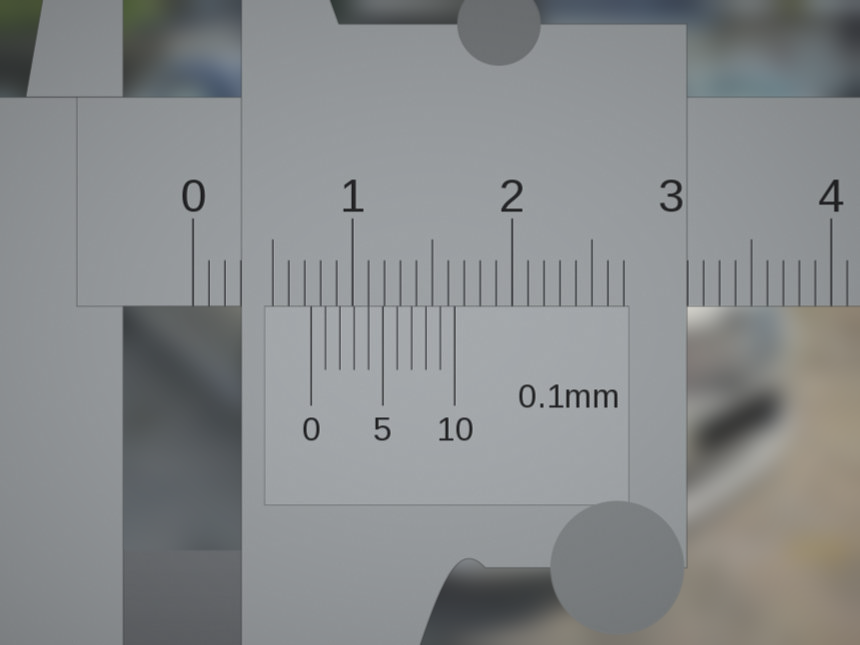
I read 7.4 mm
